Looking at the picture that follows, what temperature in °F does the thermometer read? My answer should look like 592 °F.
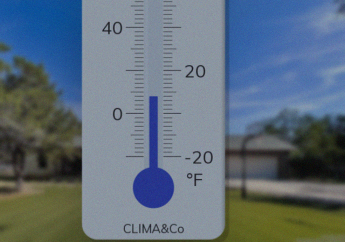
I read 8 °F
